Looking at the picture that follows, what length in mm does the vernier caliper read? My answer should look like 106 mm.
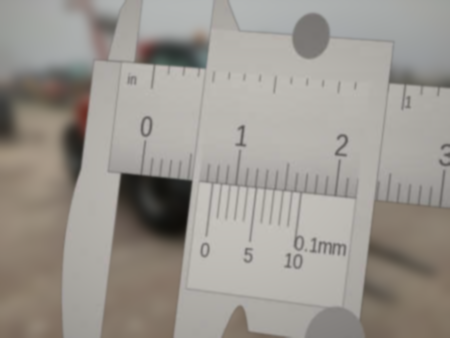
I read 7.6 mm
